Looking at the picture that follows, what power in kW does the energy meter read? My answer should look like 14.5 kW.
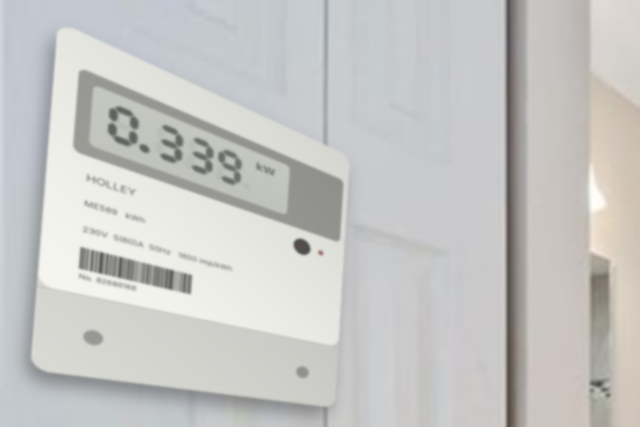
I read 0.339 kW
